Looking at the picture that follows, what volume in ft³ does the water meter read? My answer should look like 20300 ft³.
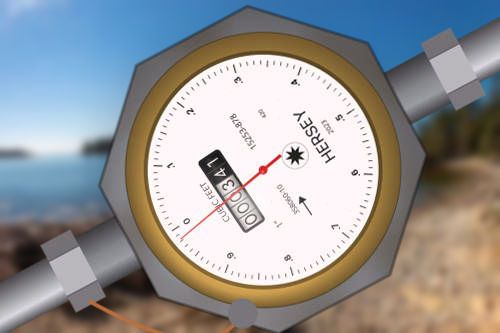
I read 340.98 ft³
